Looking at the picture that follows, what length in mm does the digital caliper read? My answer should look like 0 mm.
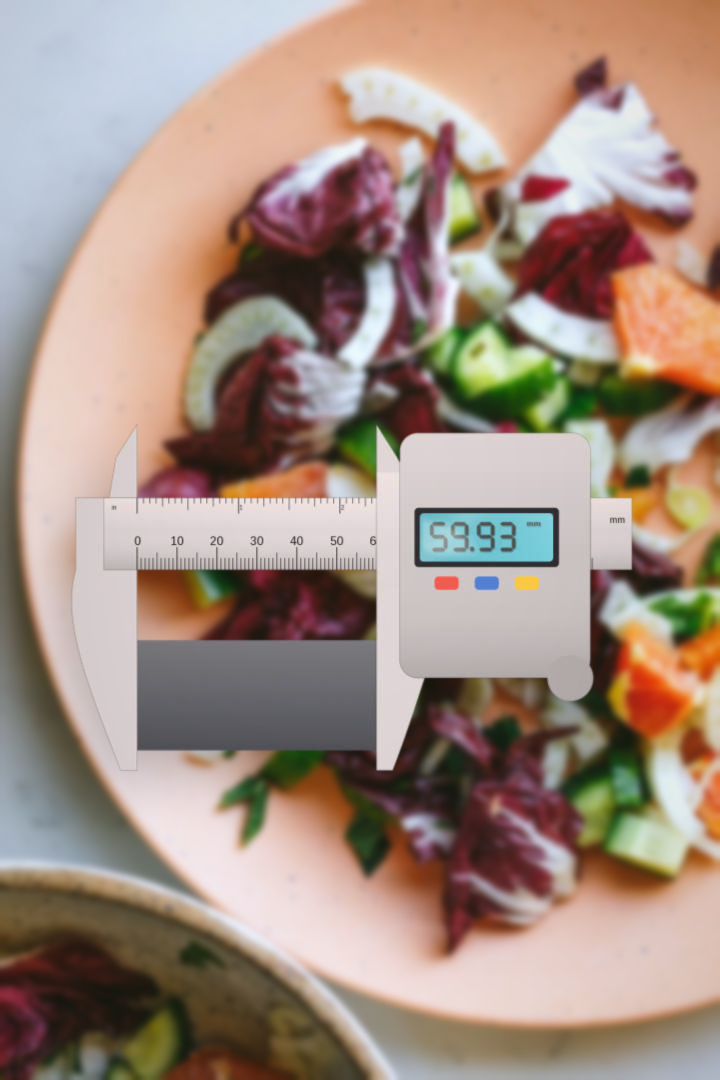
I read 59.93 mm
